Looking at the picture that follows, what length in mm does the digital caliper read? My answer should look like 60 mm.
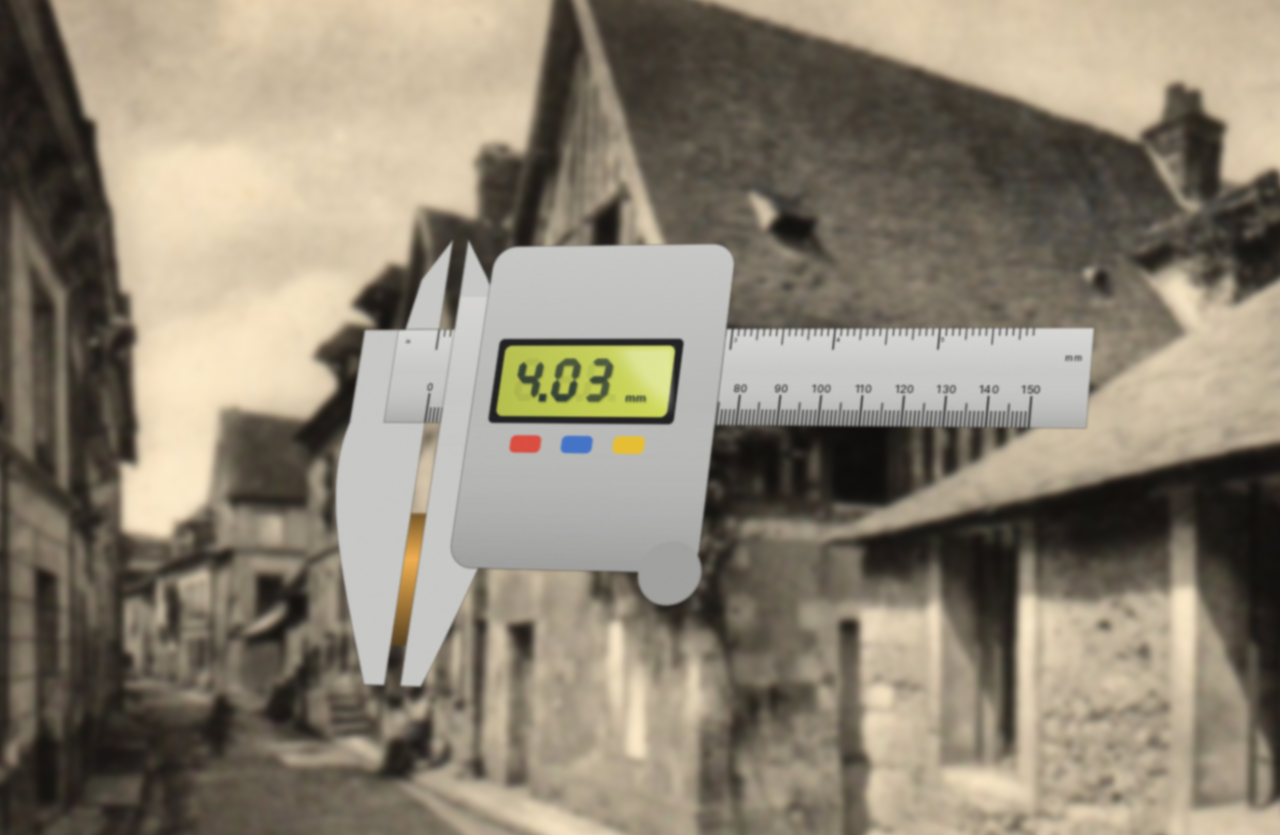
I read 4.03 mm
